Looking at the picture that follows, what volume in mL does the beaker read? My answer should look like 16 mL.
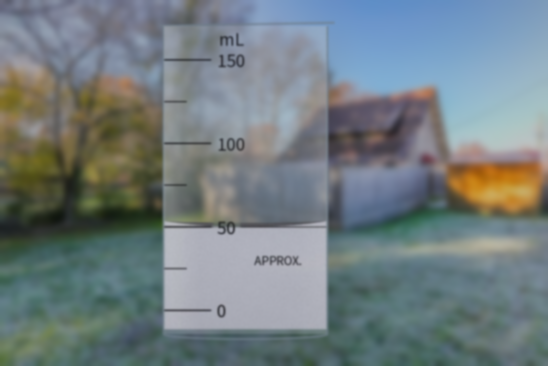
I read 50 mL
